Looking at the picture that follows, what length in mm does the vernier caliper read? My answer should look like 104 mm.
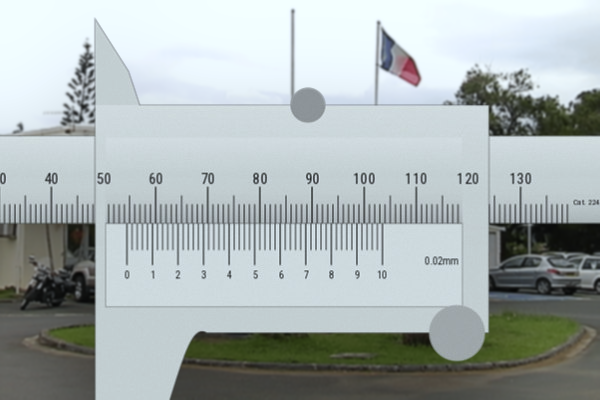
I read 54.5 mm
